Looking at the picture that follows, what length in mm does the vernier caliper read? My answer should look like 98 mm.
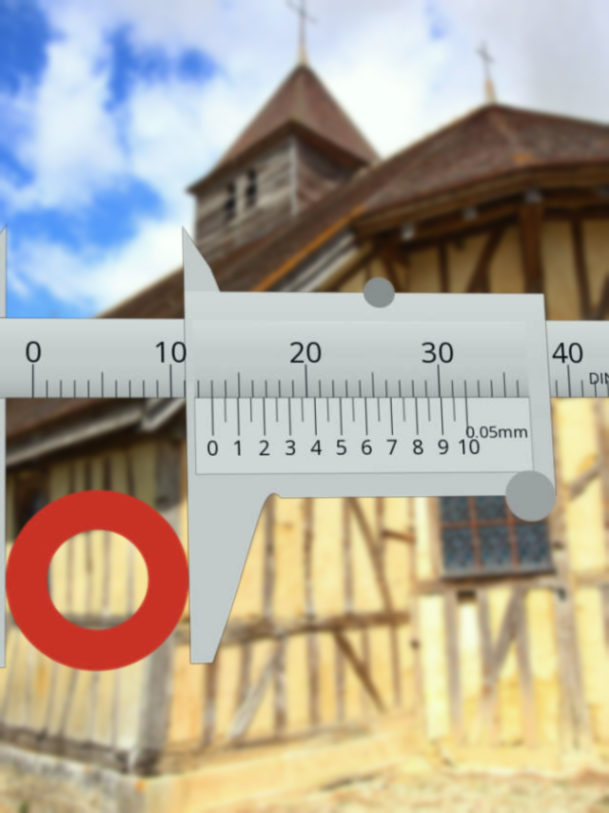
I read 13.0 mm
